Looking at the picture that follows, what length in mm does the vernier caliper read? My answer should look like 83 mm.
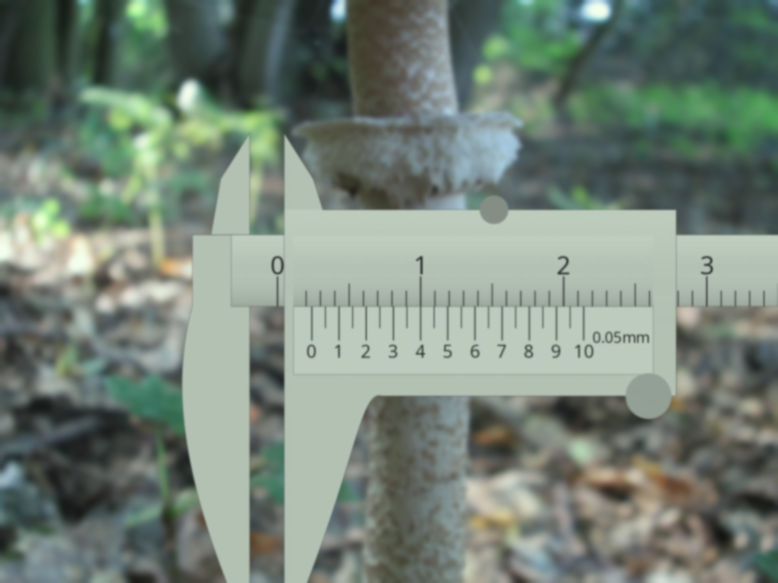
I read 2.4 mm
